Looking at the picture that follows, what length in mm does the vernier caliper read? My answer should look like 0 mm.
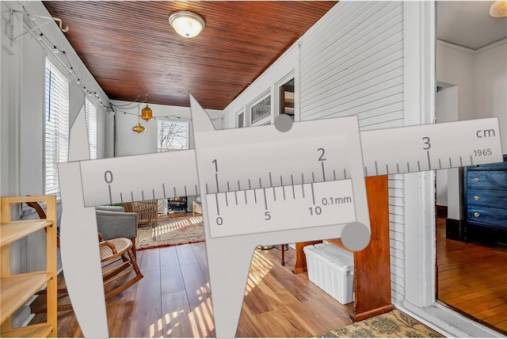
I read 9.8 mm
